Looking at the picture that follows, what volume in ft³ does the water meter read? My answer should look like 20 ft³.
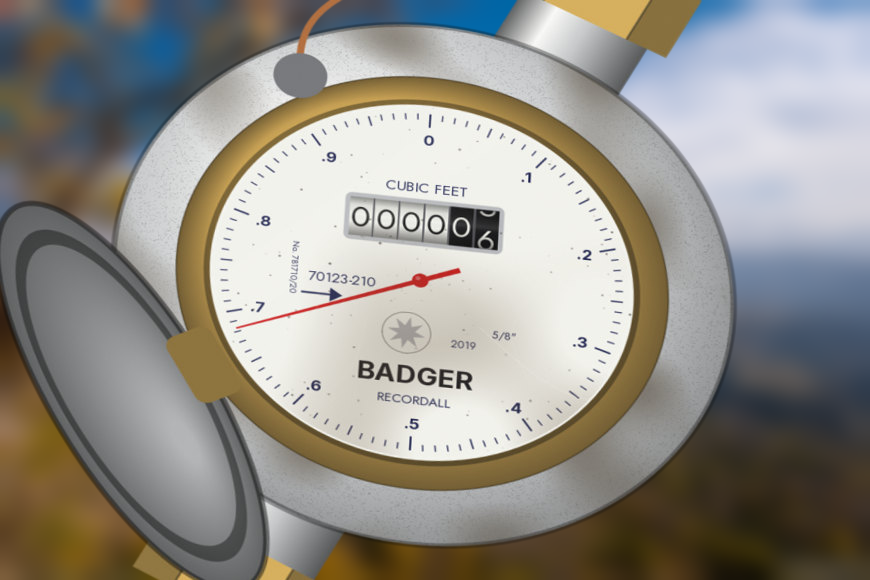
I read 5.68 ft³
